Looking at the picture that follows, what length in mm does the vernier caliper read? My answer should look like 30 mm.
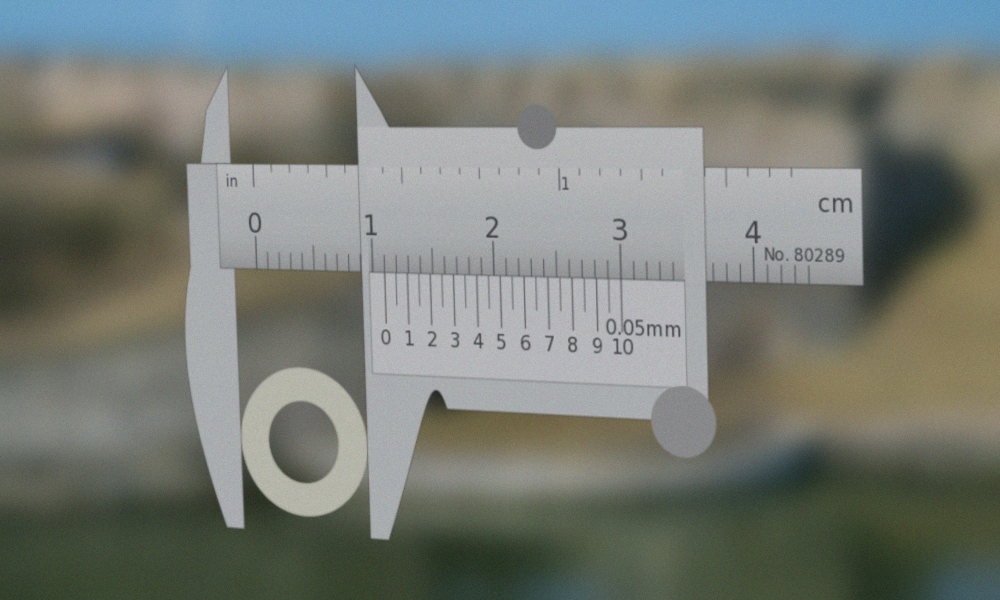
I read 11.0 mm
